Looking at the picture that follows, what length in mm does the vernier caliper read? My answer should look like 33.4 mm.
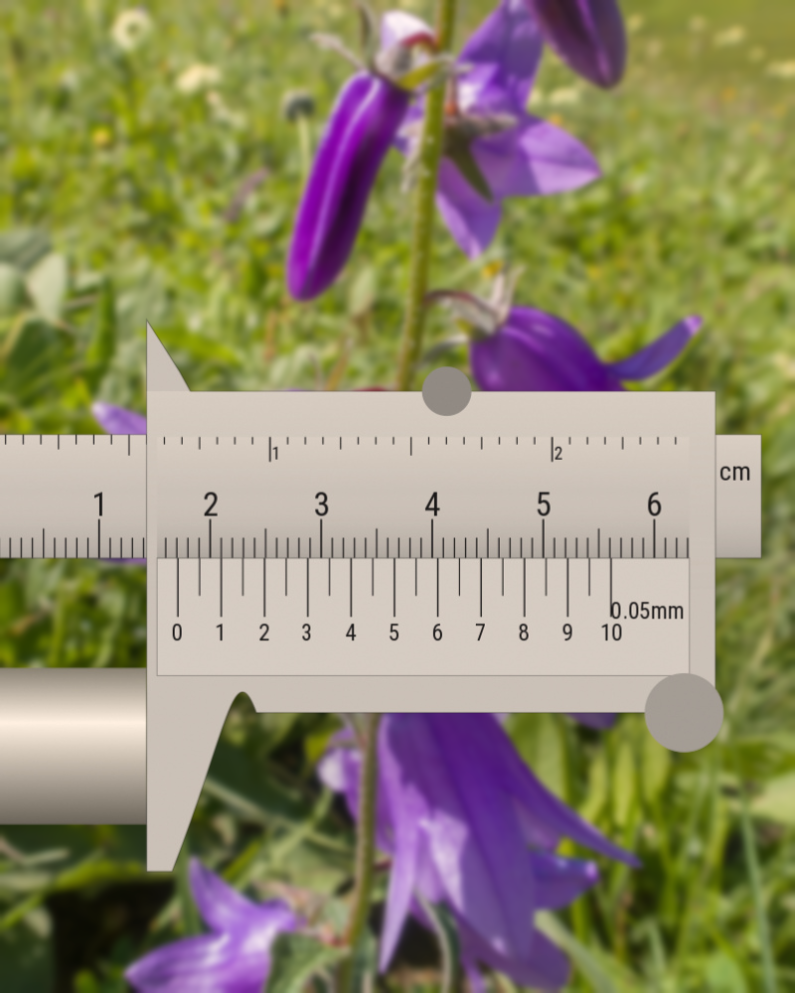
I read 17.1 mm
